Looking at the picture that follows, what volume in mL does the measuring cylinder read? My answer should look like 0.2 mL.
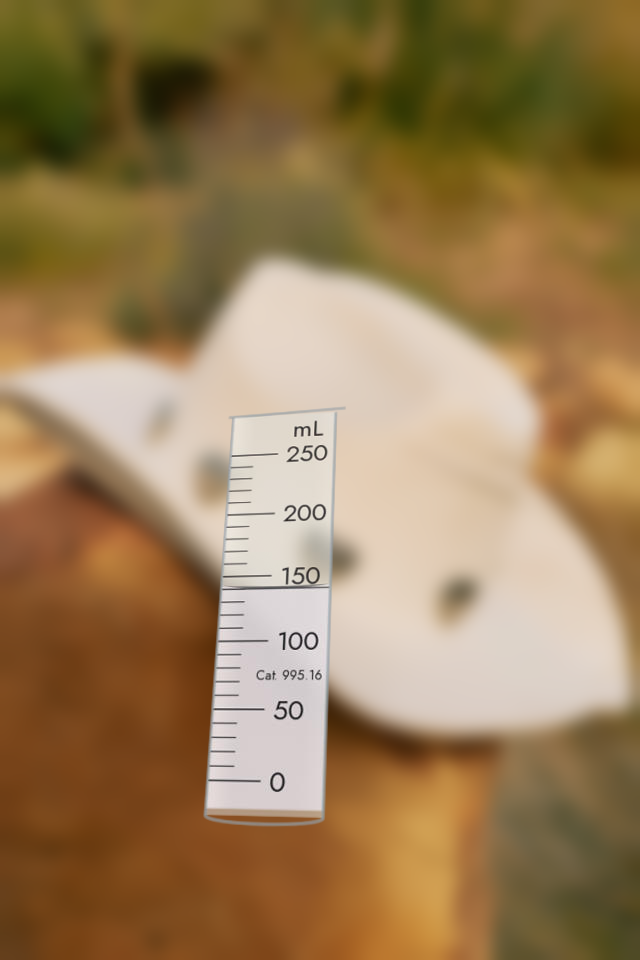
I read 140 mL
